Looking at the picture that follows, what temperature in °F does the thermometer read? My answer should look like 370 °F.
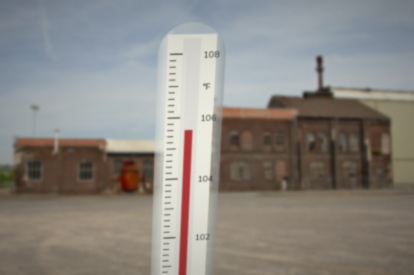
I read 105.6 °F
